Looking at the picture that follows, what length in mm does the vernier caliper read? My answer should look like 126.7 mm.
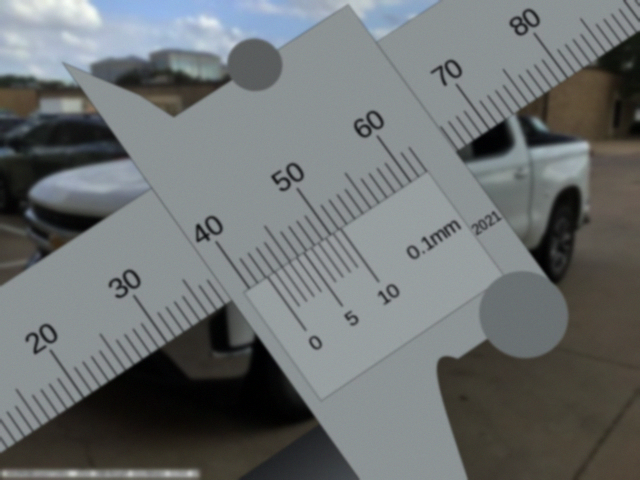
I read 42.2 mm
